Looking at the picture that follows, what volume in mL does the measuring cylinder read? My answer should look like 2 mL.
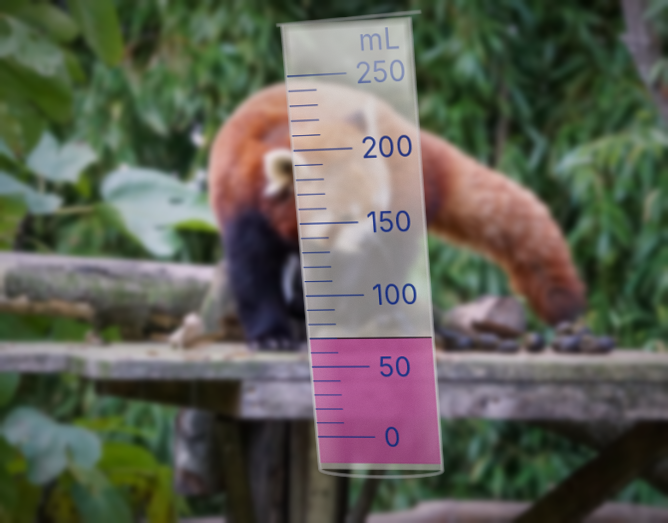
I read 70 mL
